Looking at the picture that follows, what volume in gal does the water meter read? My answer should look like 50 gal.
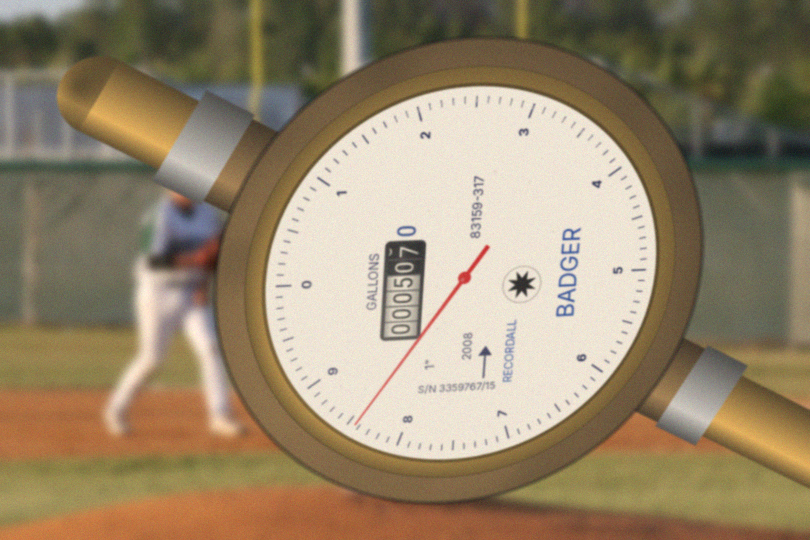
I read 5068.4 gal
